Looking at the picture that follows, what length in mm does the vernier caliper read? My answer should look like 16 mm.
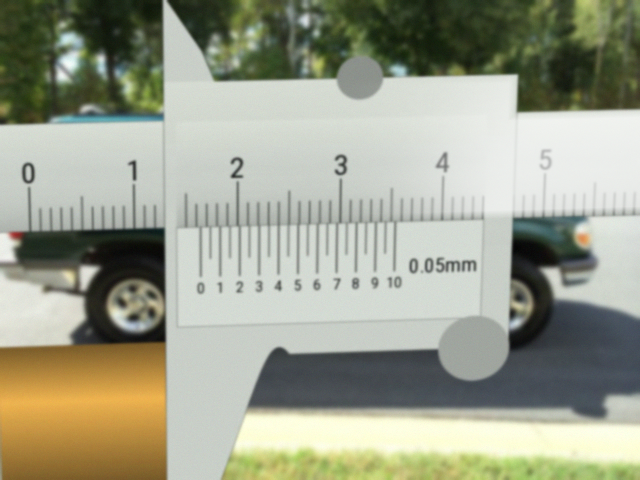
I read 16.4 mm
